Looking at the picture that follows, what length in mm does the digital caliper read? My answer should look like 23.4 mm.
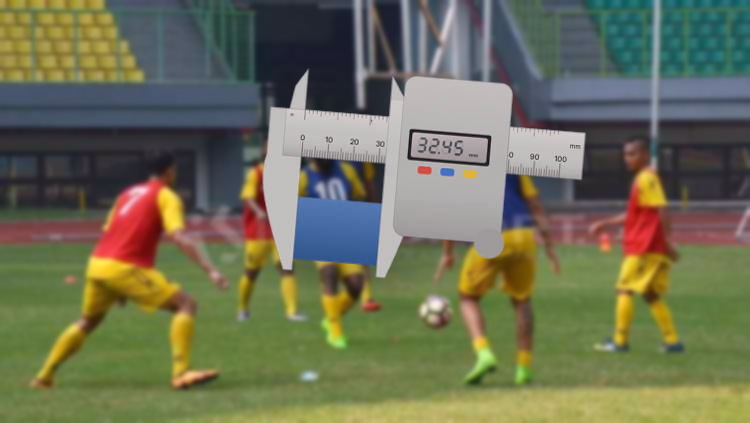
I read 32.45 mm
